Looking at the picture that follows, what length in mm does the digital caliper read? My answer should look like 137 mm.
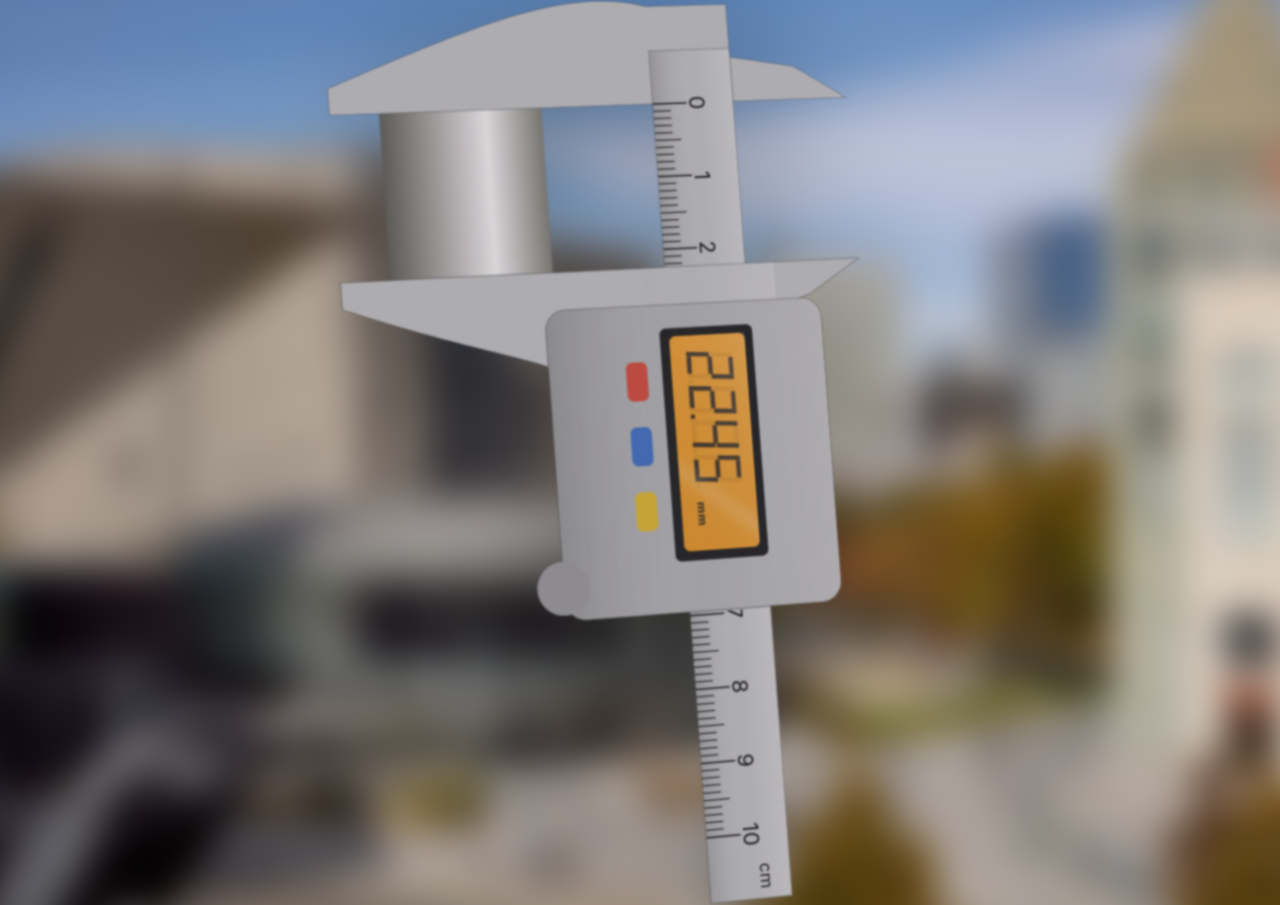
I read 22.45 mm
